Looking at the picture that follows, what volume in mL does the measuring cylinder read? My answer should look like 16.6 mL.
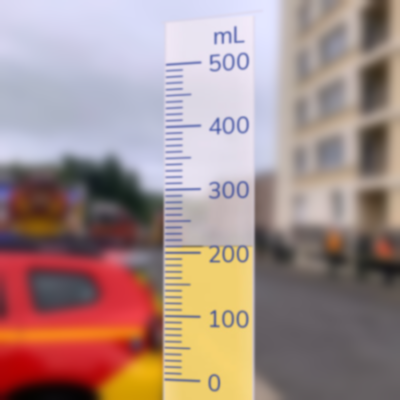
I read 210 mL
